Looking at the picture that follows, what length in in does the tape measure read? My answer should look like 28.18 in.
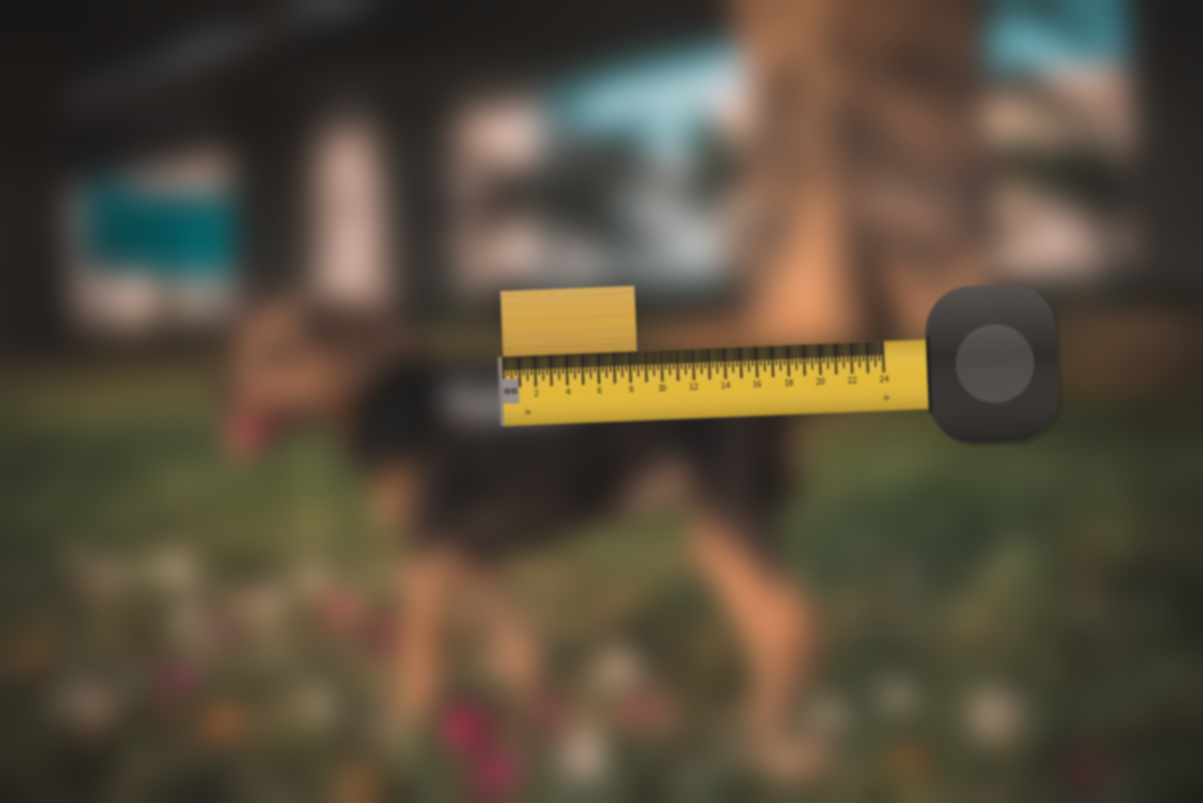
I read 8.5 in
